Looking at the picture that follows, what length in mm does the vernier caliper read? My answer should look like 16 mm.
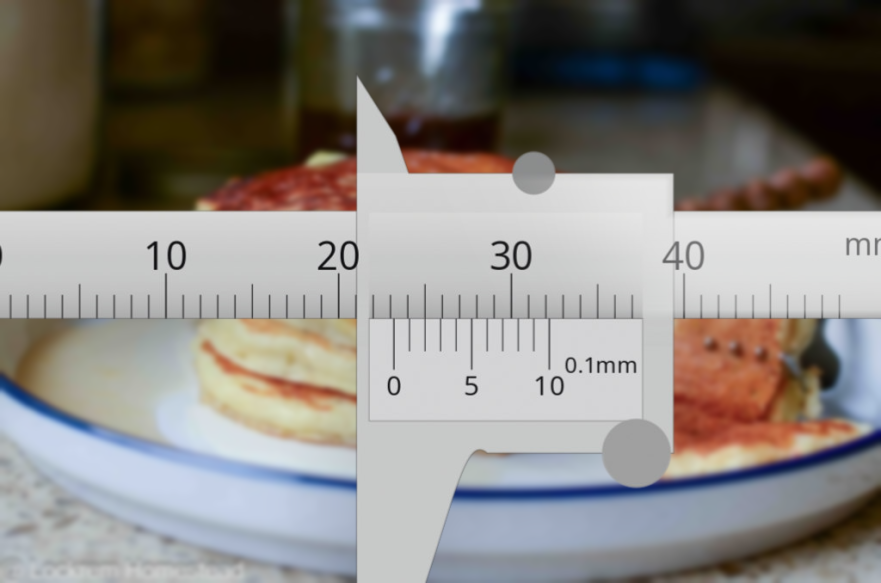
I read 23.2 mm
